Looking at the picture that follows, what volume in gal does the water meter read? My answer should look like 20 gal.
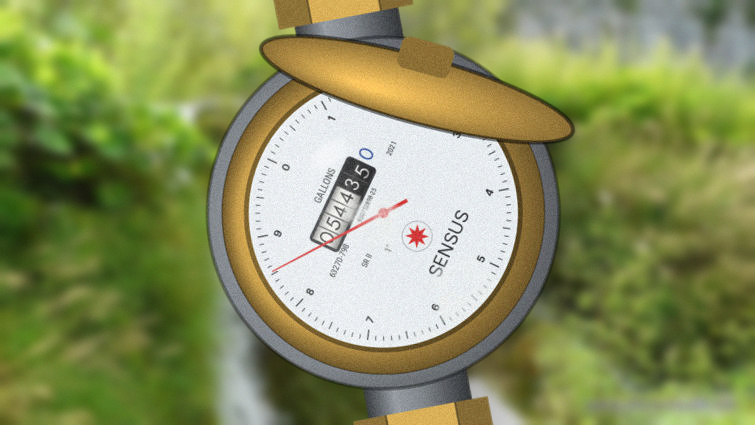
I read 544348.5 gal
